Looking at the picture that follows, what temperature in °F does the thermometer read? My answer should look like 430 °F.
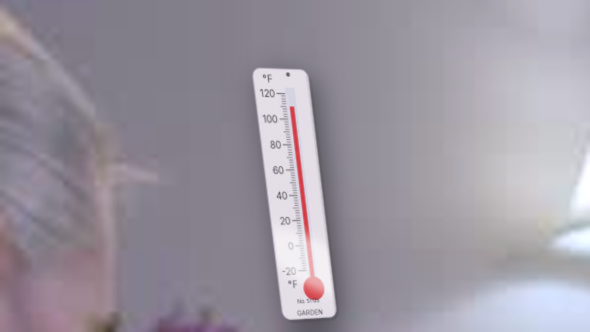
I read 110 °F
